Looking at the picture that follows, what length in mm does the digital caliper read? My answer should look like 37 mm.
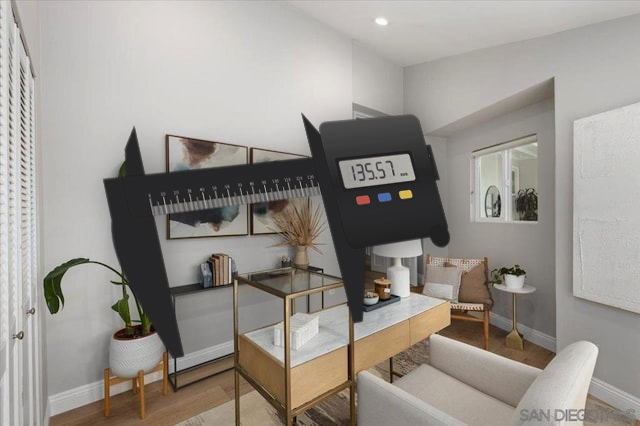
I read 135.57 mm
